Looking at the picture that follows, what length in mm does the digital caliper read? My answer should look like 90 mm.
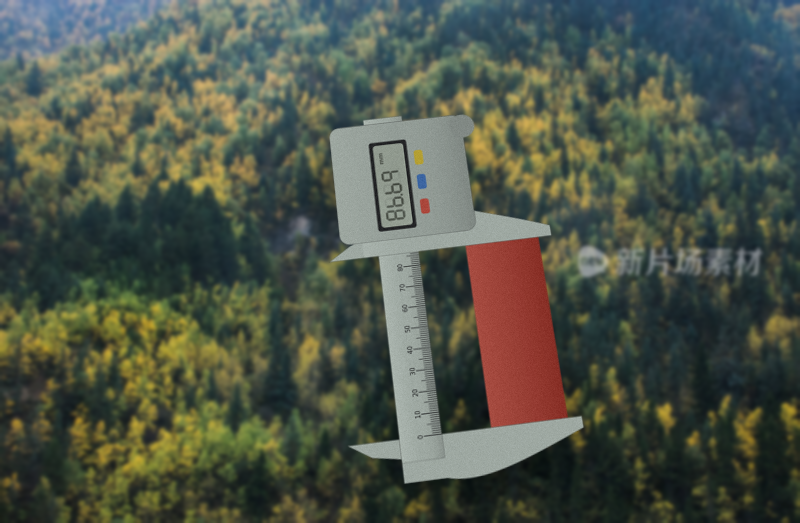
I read 86.69 mm
